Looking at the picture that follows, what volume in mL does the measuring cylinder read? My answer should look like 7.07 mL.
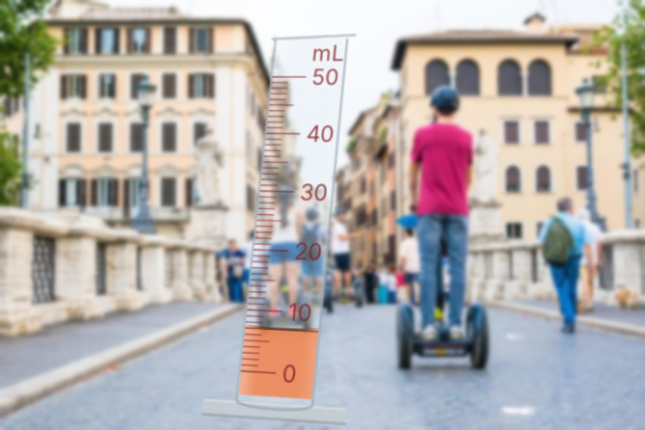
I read 7 mL
